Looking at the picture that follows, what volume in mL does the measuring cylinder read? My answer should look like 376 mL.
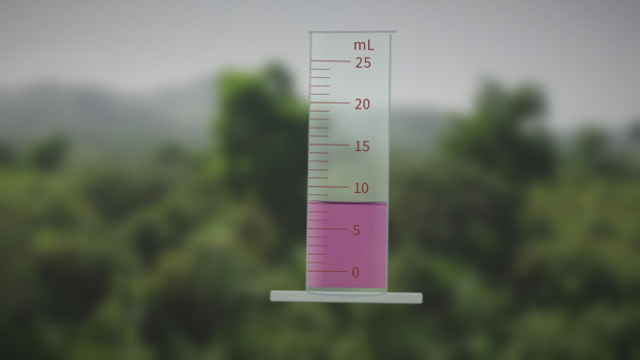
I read 8 mL
